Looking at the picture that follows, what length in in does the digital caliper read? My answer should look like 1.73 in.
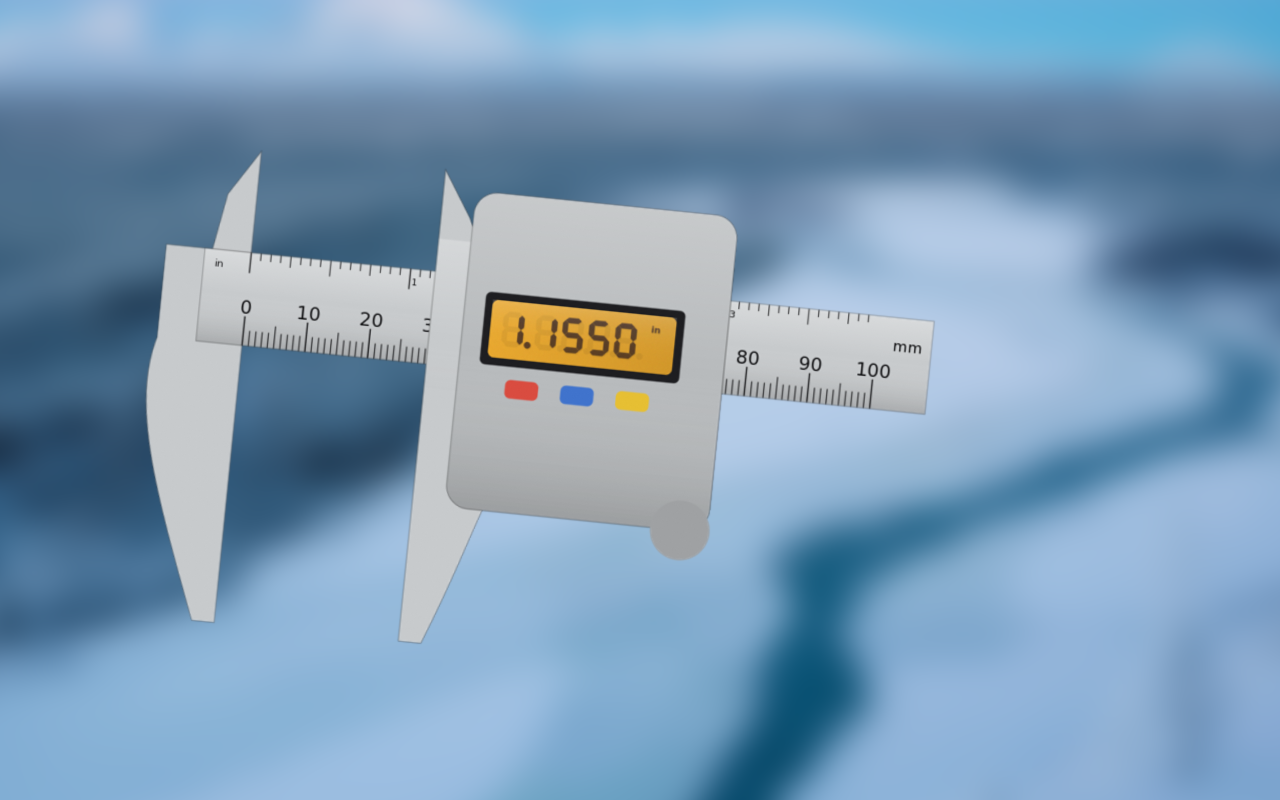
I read 1.1550 in
